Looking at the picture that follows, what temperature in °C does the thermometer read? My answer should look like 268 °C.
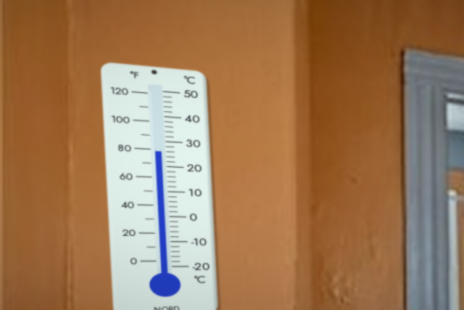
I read 26 °C
